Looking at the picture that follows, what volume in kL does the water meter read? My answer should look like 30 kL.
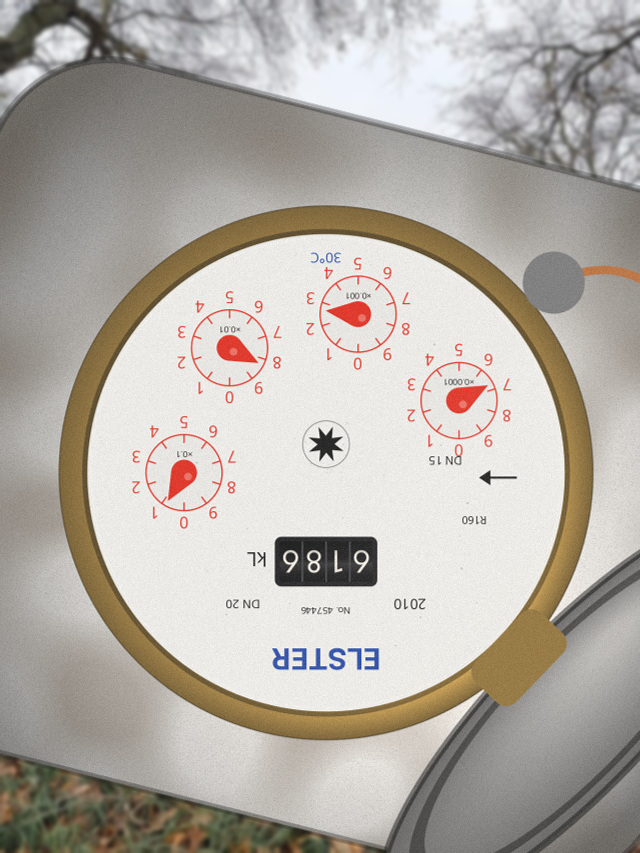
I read 6186.0826 kL
